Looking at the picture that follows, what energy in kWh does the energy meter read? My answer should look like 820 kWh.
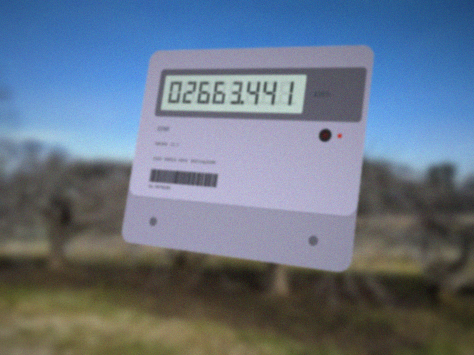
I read 2663.441 kWh
